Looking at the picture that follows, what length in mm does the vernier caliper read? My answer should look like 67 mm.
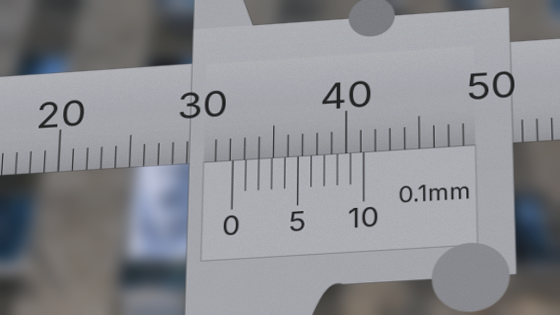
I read 32.2 mm
